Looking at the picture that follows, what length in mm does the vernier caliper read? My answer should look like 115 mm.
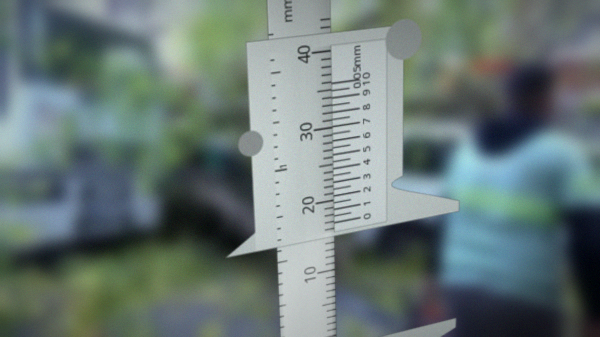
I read 16.8 mm
